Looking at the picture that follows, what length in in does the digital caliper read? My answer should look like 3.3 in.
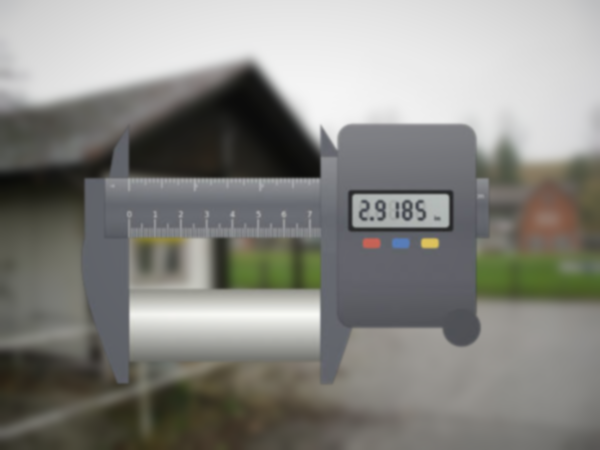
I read 2.9185 in
